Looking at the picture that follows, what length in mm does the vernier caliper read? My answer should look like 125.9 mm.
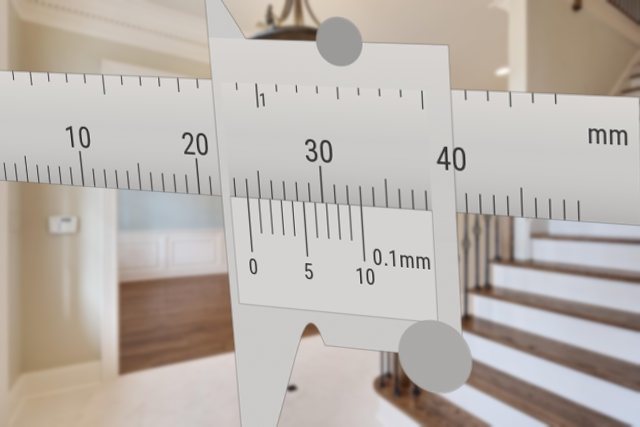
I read 24.0 mm
